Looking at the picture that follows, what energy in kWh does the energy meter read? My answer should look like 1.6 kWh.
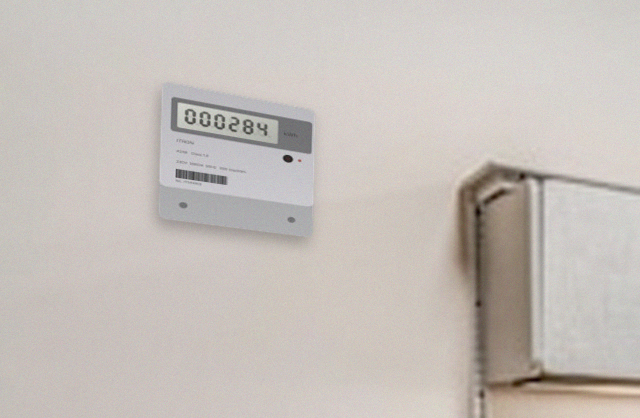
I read 284 kWh
